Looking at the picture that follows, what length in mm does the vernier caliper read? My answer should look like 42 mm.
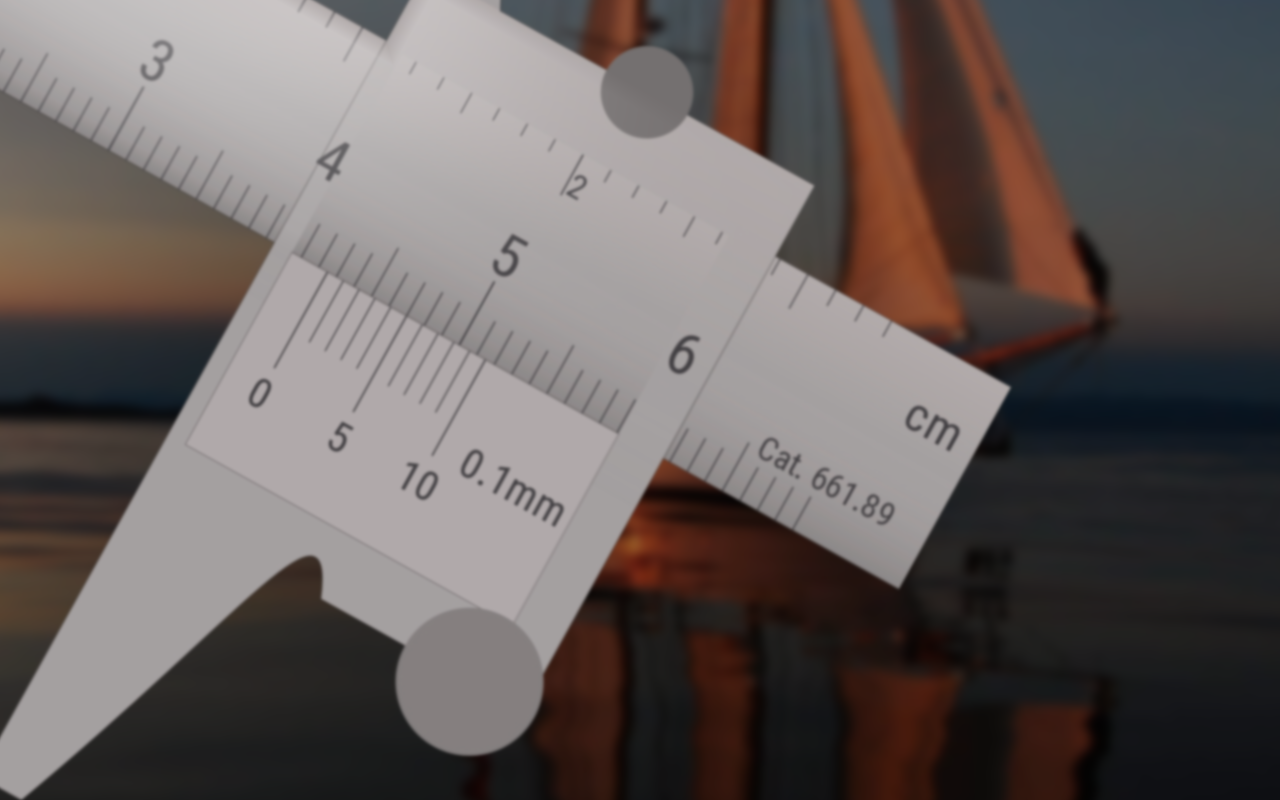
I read 42.5 mm
